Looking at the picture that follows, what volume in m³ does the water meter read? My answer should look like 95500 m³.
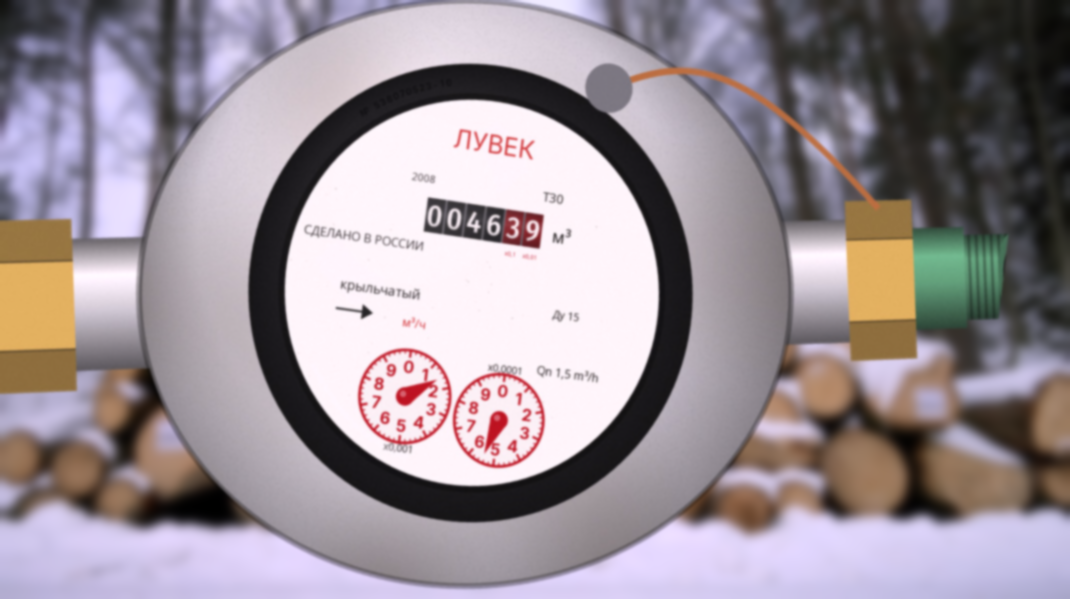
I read 46.3915 m³
